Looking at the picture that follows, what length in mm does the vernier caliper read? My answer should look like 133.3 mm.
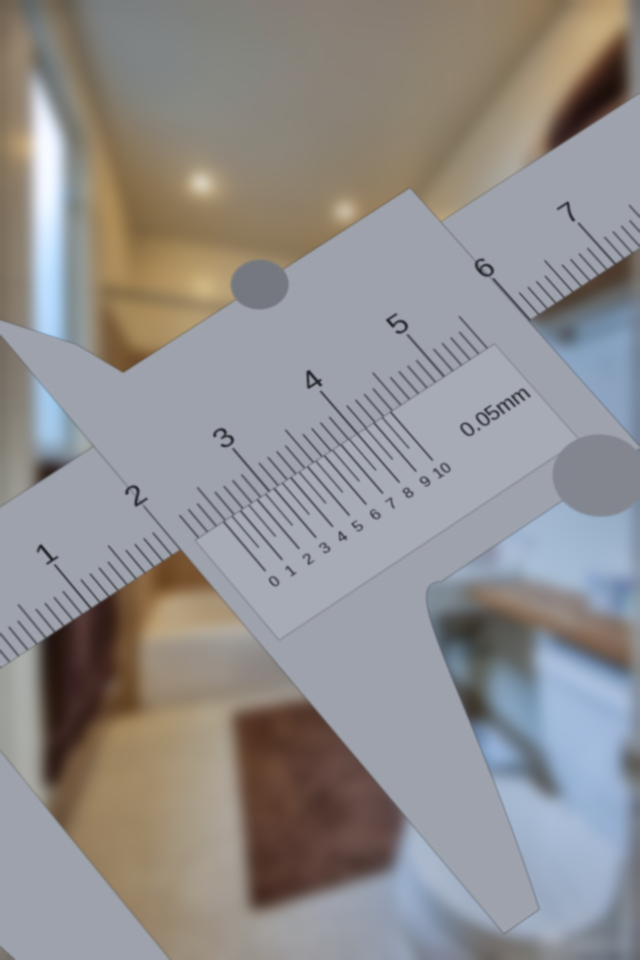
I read 24.8 mm
